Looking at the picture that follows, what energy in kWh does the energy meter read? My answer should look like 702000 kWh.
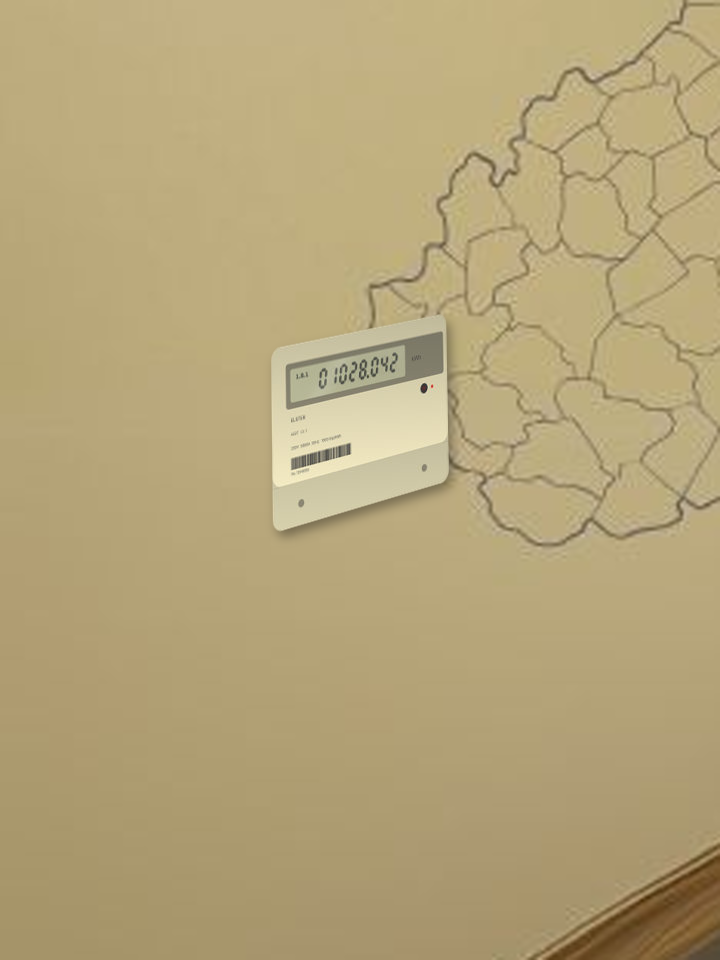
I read 1028.042 kWh
